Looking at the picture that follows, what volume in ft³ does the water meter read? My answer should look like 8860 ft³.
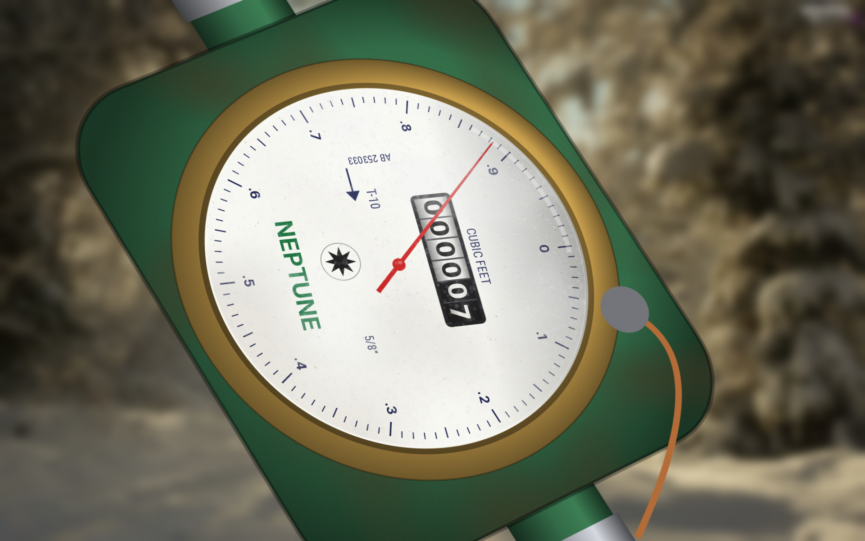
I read 6.88 ft³
